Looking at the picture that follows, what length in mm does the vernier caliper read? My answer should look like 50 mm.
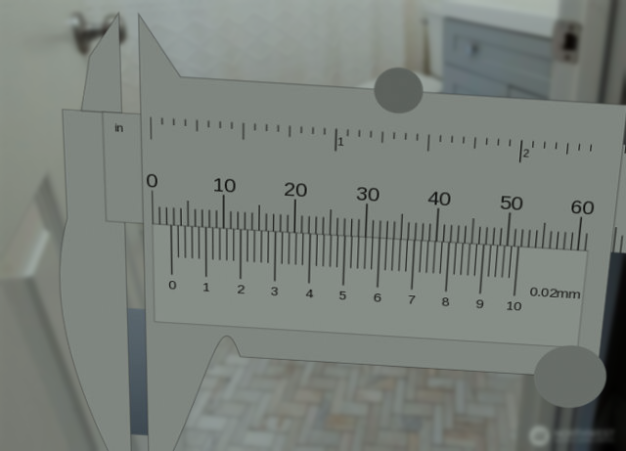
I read 2.6 mm
